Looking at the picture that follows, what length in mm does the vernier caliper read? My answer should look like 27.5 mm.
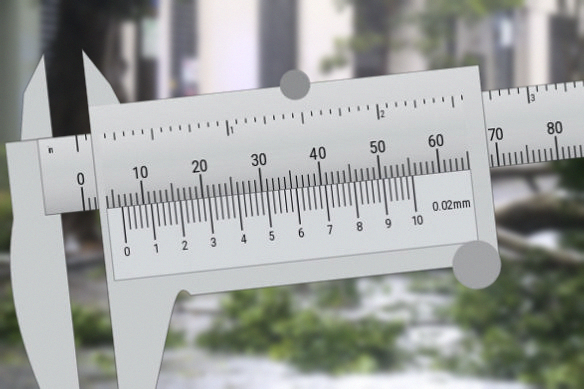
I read 6.4 mm
